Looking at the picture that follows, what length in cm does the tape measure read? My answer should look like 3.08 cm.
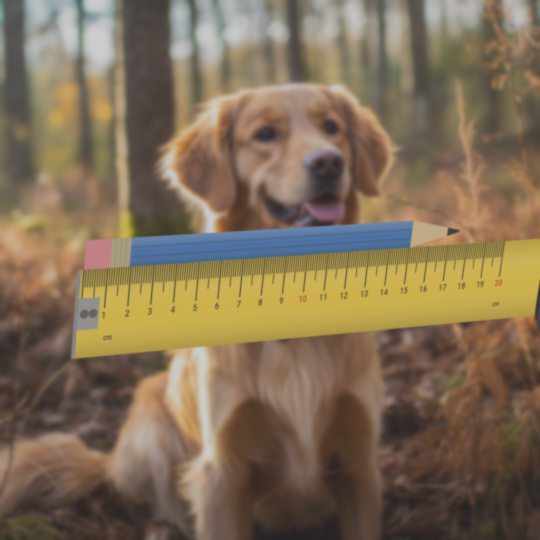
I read 17.5 cm
